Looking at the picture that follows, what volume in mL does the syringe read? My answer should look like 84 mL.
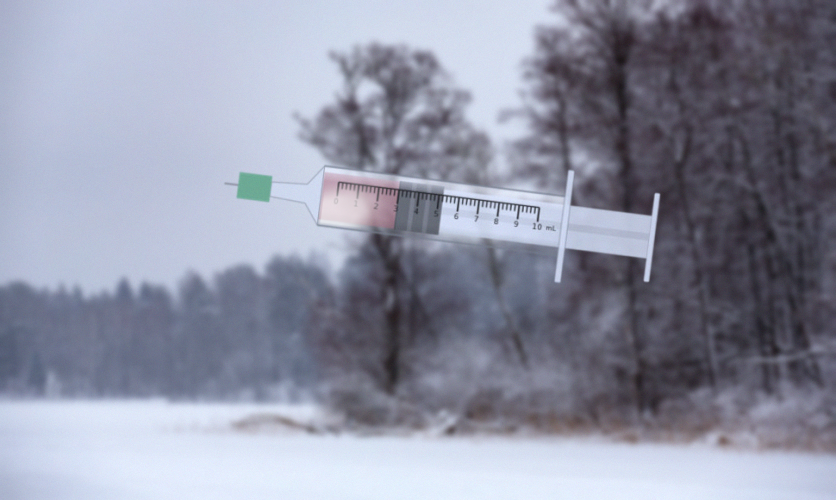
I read 3 mL
